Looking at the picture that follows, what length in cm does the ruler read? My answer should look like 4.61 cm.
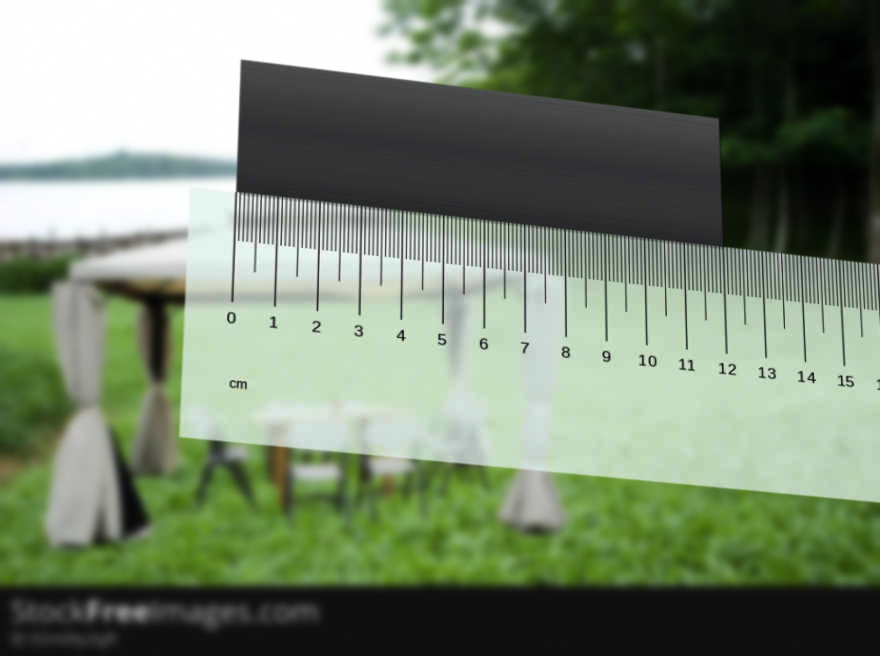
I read 12 cm
